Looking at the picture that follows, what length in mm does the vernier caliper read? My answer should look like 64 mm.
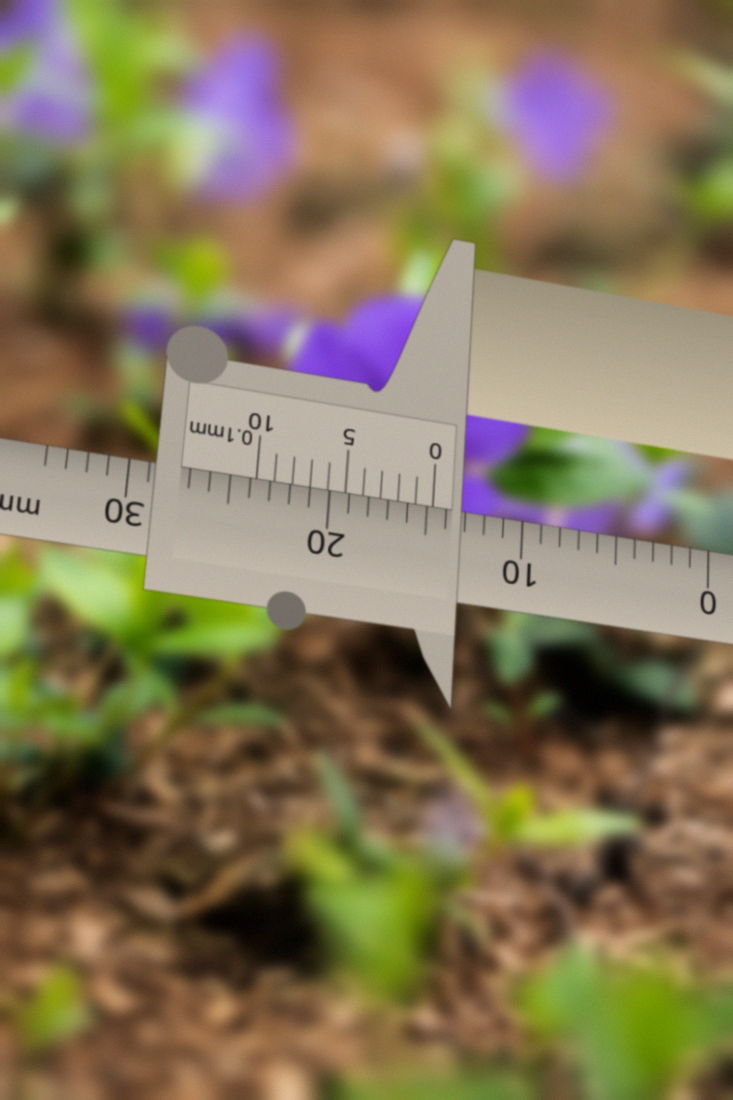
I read 14.7 mm
